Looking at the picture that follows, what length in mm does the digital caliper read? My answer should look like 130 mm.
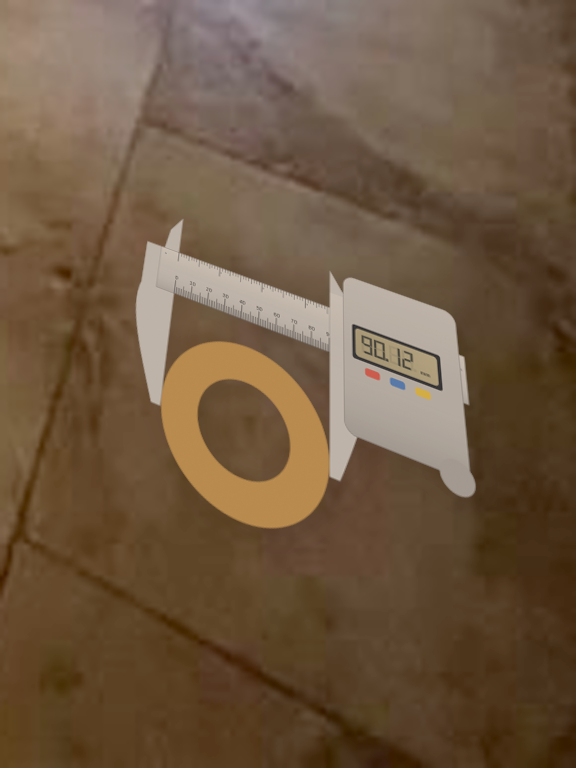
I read 90.12 mm
